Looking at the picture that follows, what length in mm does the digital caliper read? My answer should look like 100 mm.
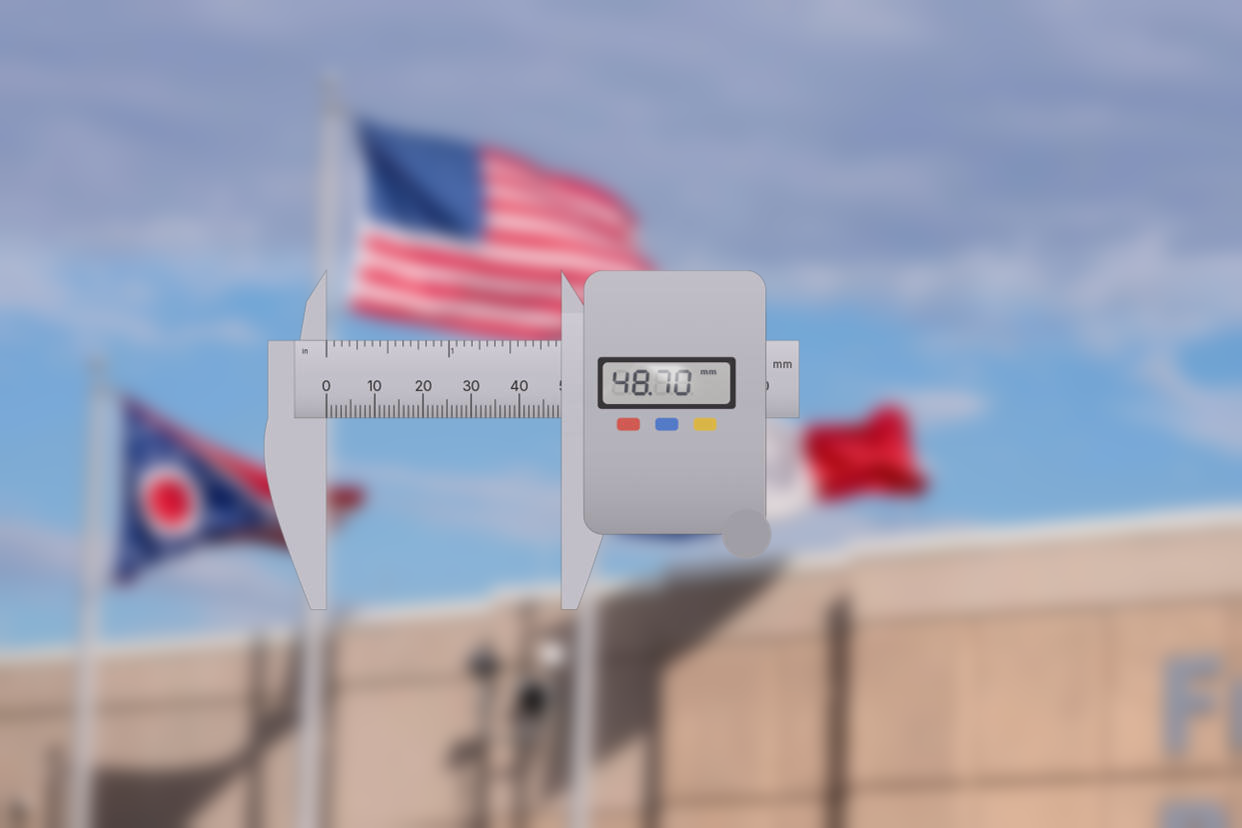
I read 48.70 mm
